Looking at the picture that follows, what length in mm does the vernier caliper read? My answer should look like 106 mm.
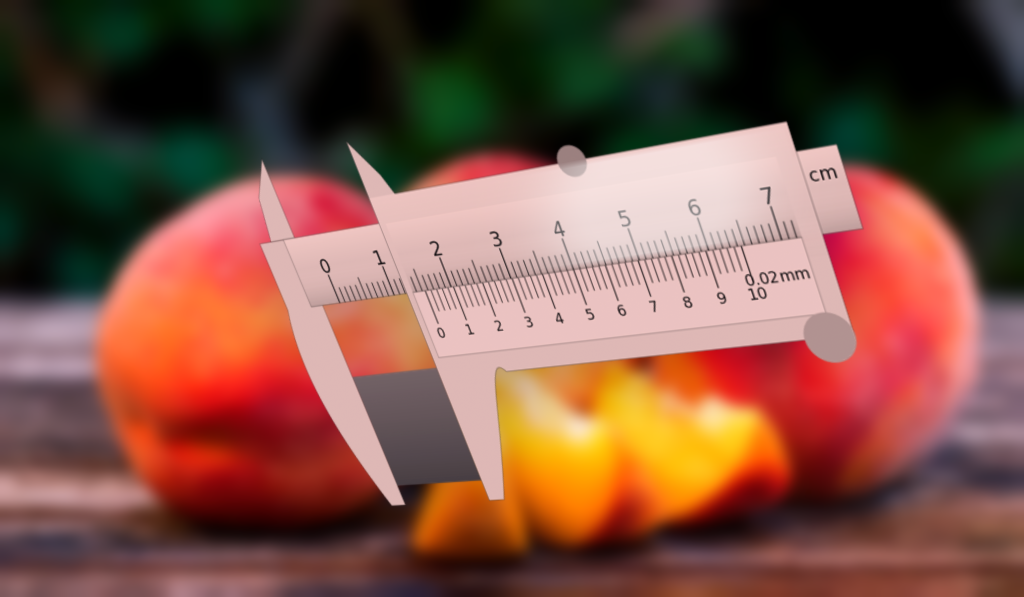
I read 15.5 mm
